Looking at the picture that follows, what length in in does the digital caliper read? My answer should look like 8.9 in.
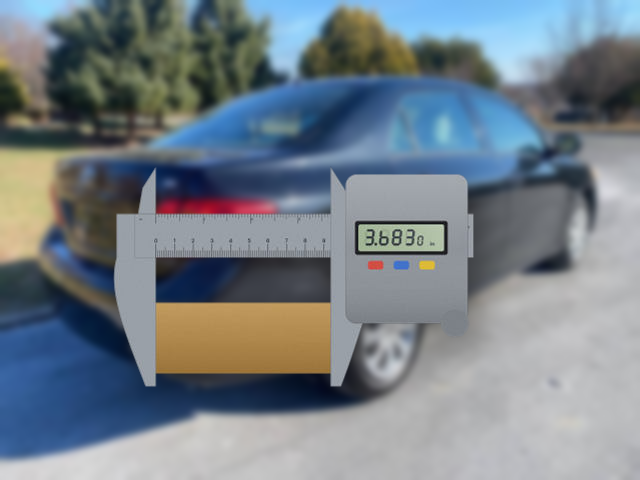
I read 3.6830 in
